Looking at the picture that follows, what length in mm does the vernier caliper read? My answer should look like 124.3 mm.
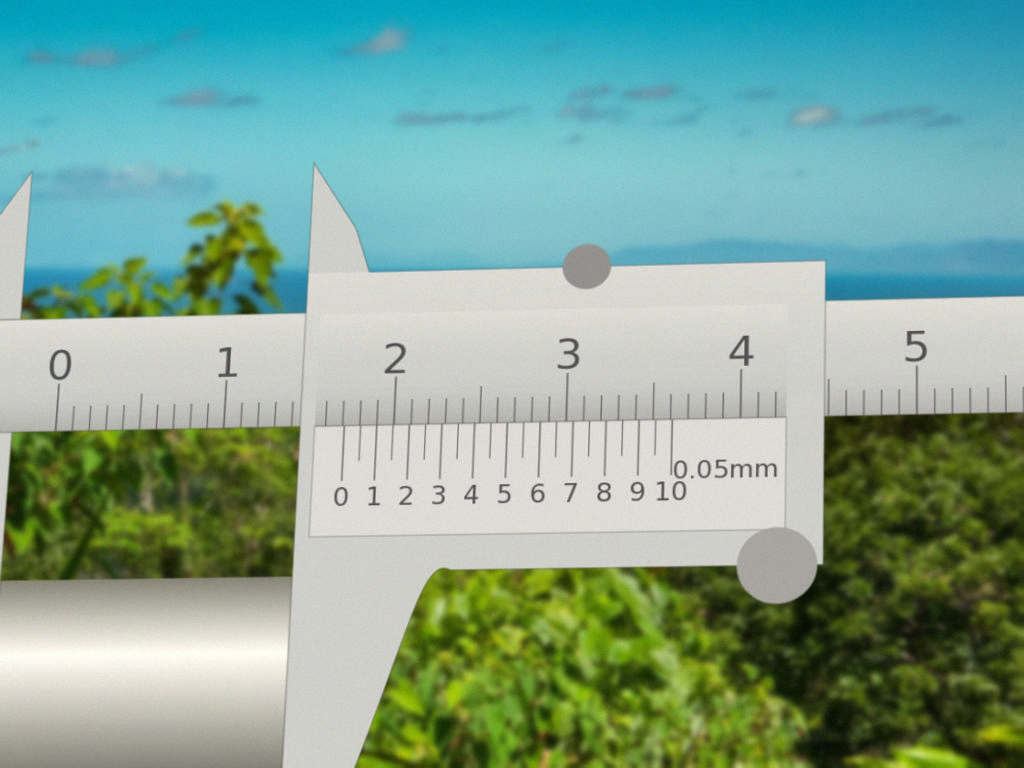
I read 17.1 mm
